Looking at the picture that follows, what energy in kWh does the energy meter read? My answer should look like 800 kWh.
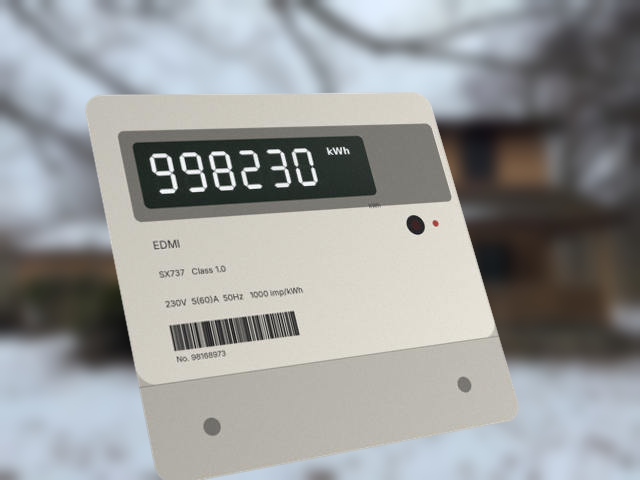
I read 998230 kWh
